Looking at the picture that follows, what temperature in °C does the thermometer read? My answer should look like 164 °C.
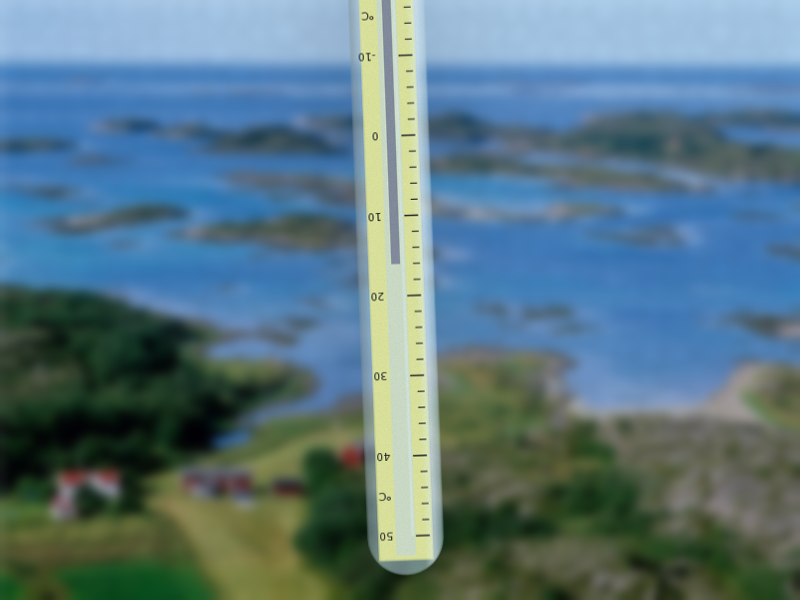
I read 16 °C
